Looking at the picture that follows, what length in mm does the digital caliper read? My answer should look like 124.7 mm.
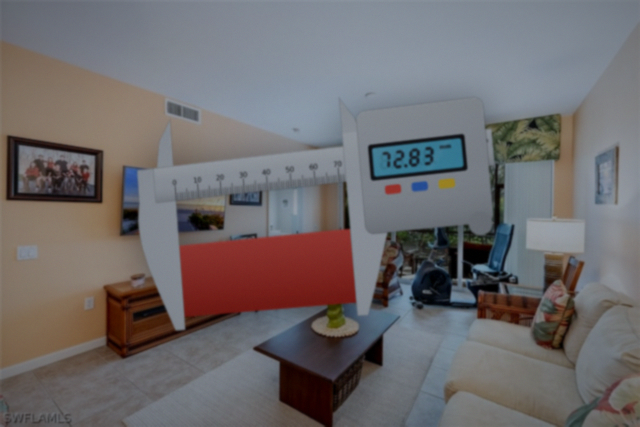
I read 72.83 mm
